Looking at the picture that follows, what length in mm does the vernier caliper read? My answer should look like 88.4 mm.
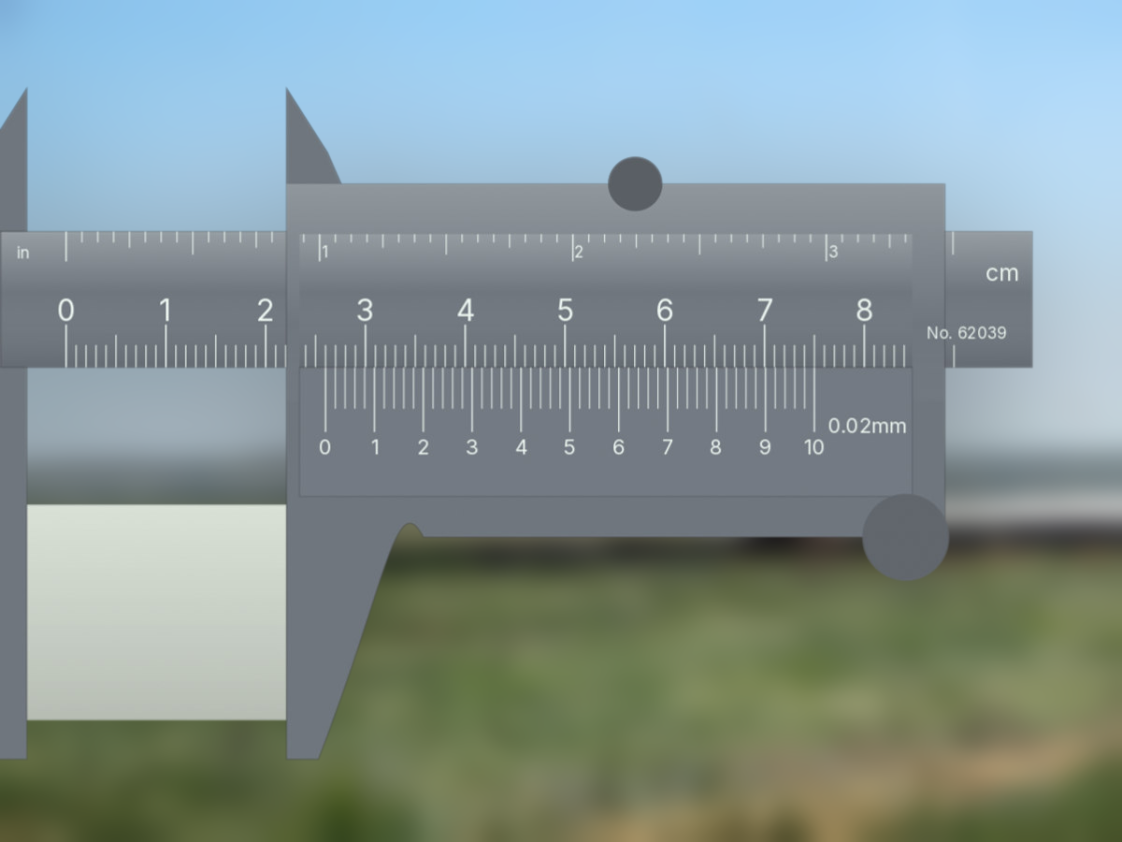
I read 26.0 mm
